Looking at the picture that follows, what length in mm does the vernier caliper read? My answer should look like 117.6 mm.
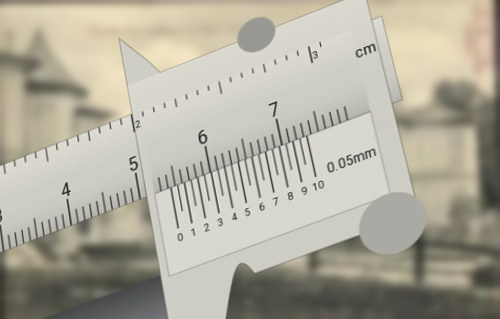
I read 54.4 mm
